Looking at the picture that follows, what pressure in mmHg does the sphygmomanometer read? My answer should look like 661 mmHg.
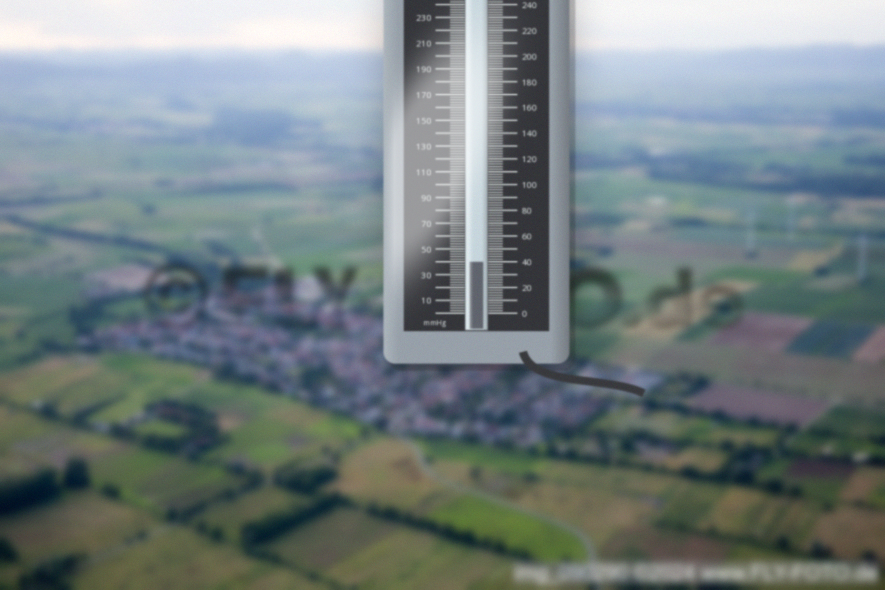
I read 40 mmHg
